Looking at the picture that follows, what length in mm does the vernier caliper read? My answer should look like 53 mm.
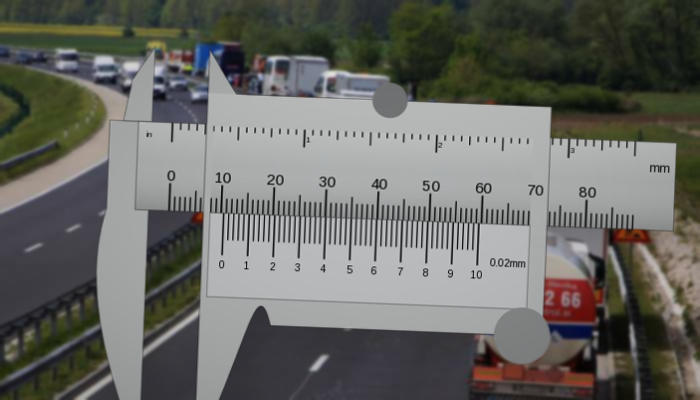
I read 10.5 mm
